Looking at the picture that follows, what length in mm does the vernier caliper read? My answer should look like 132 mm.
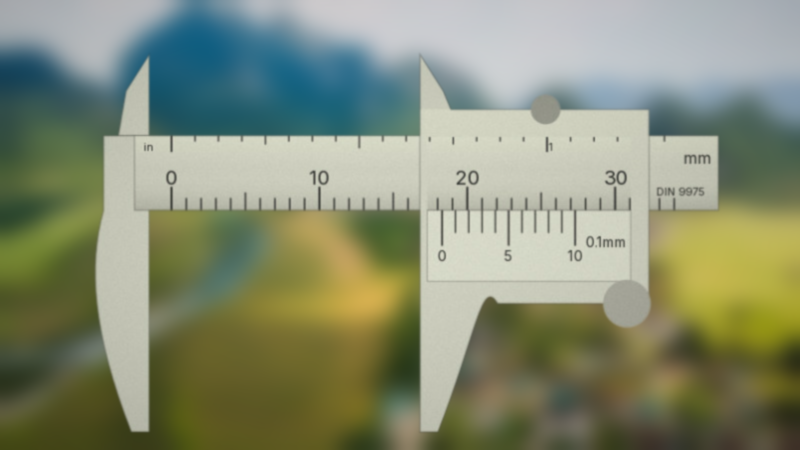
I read 18.3 mm
